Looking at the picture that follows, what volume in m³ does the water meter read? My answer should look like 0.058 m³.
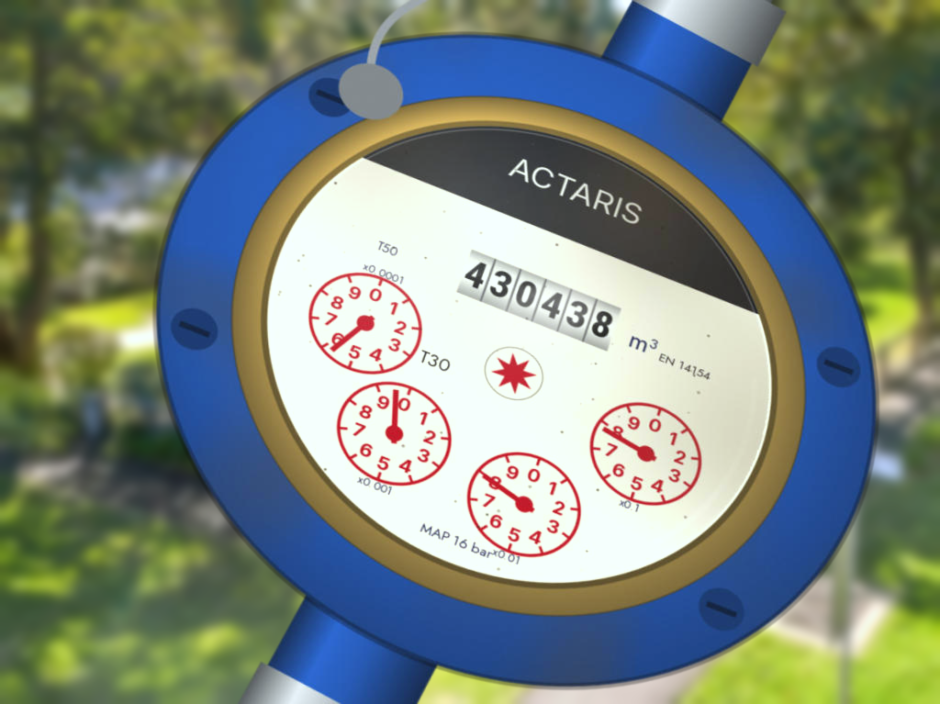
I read 430438.7795 m³
